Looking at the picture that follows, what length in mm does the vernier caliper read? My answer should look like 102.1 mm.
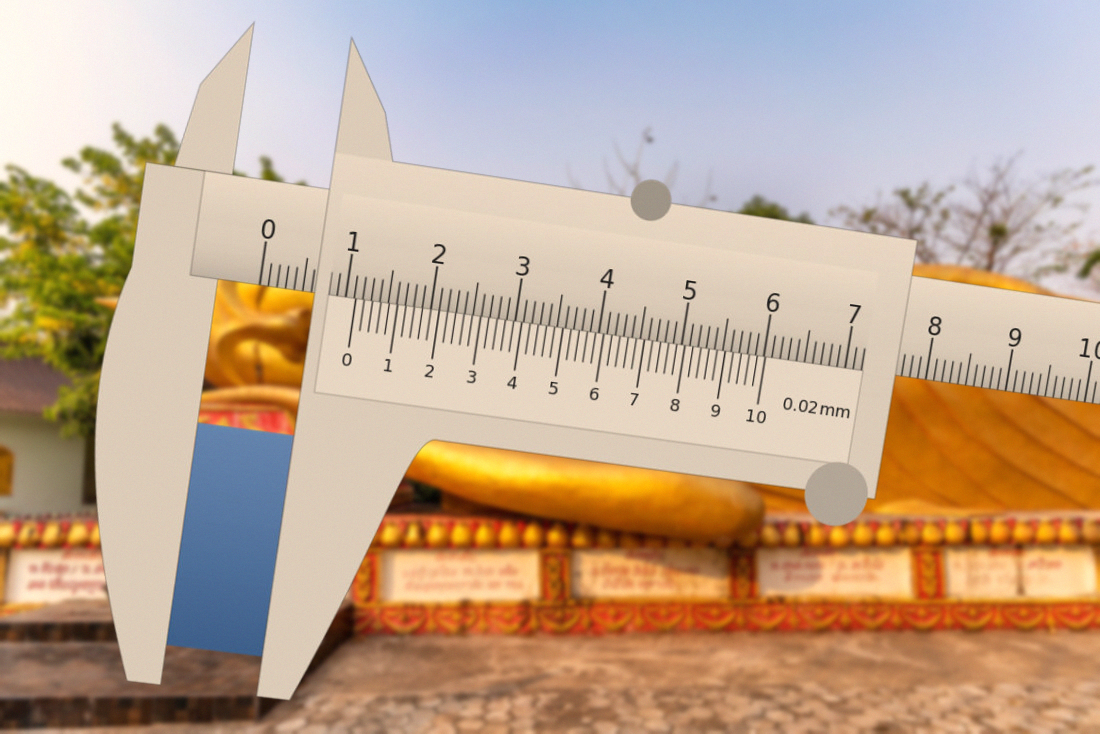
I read 11.2 mm
